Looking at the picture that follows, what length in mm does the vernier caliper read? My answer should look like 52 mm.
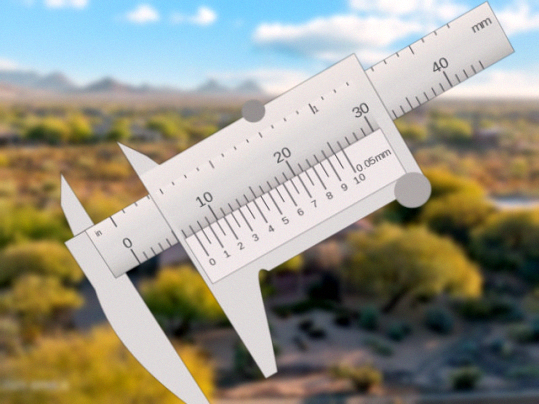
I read 7.0 mm
